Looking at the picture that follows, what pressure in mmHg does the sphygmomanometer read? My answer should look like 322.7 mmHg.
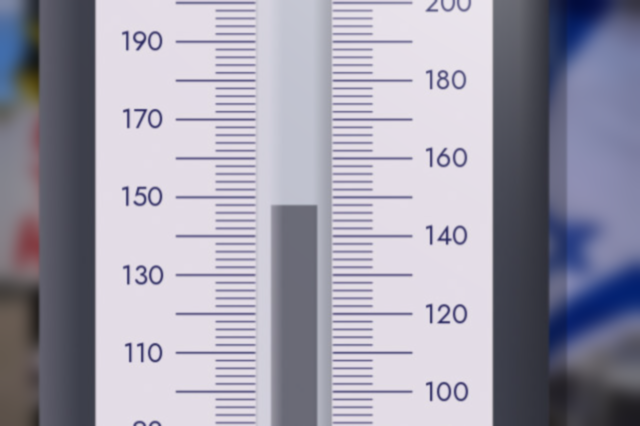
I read 148 mmHg
